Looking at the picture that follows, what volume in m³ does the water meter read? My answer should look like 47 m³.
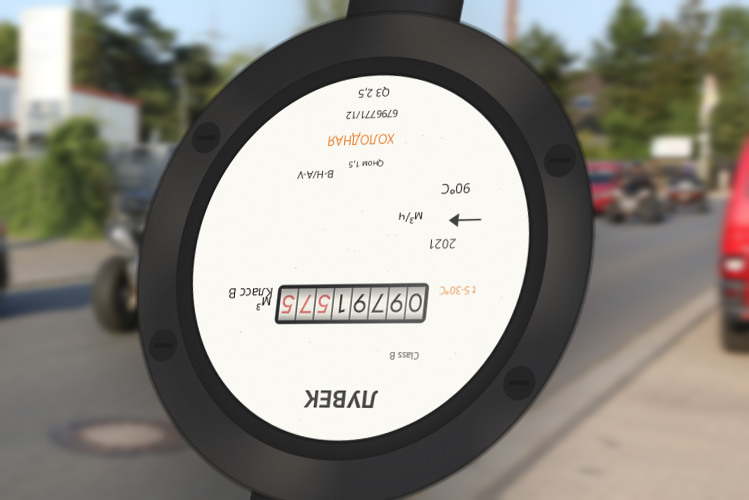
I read 9791.575 m³
